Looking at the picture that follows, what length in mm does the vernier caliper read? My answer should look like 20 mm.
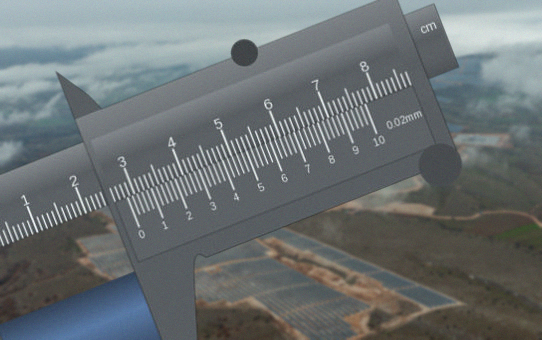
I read 28.5 mm
